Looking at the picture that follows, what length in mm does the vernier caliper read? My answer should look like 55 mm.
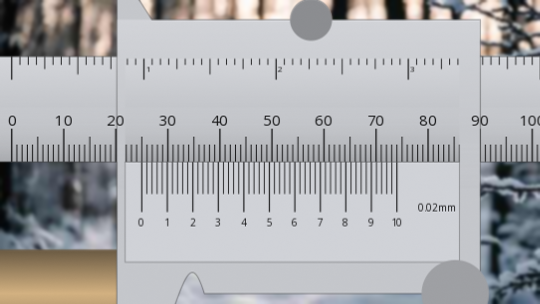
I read 25.0 mm
